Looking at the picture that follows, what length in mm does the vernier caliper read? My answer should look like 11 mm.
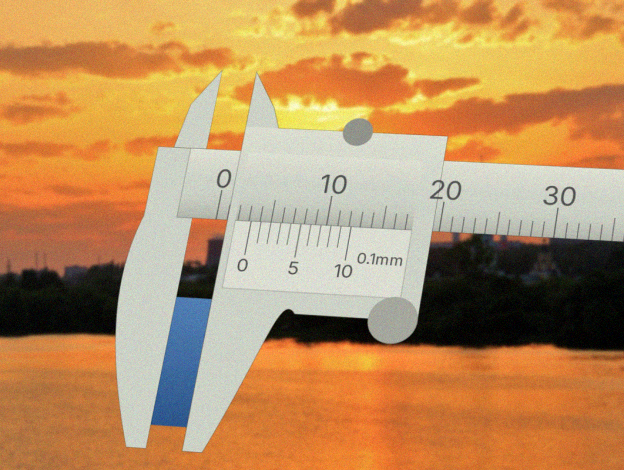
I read 3.2 mm
